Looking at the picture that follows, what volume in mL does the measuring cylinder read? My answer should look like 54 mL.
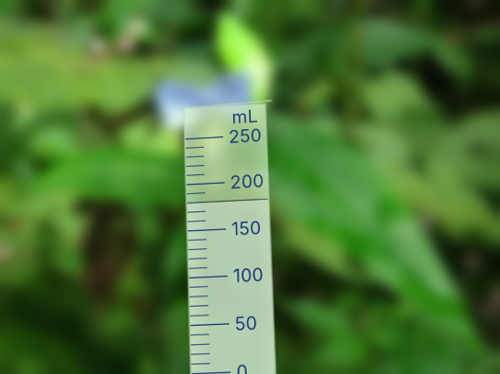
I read 180 mL
